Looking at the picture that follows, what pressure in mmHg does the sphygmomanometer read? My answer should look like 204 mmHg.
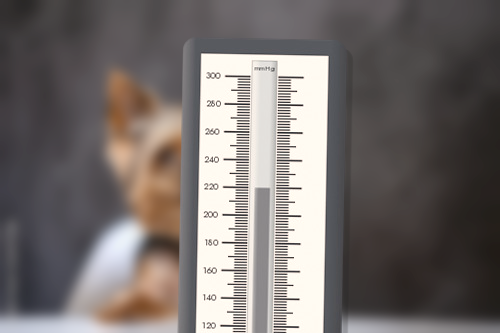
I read 220 mmHg
